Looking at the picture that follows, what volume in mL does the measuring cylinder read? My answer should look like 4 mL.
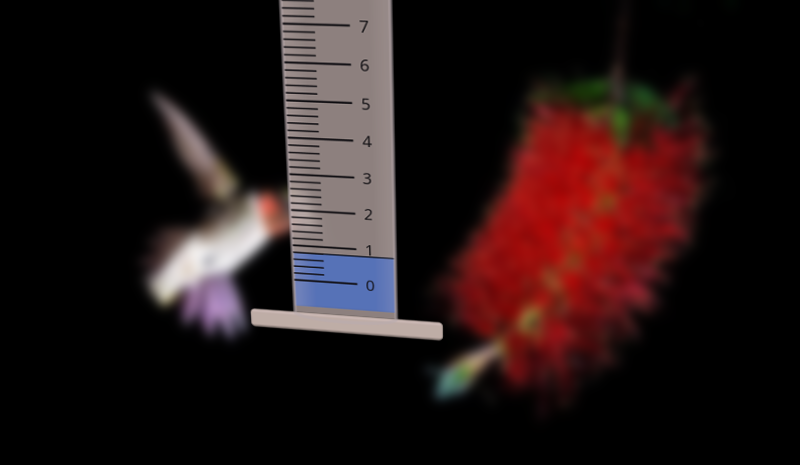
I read 0.8 mL
